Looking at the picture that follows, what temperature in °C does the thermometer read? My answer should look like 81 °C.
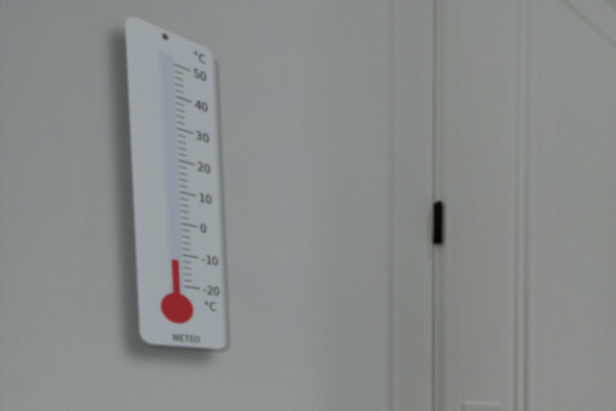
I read -12 °C
